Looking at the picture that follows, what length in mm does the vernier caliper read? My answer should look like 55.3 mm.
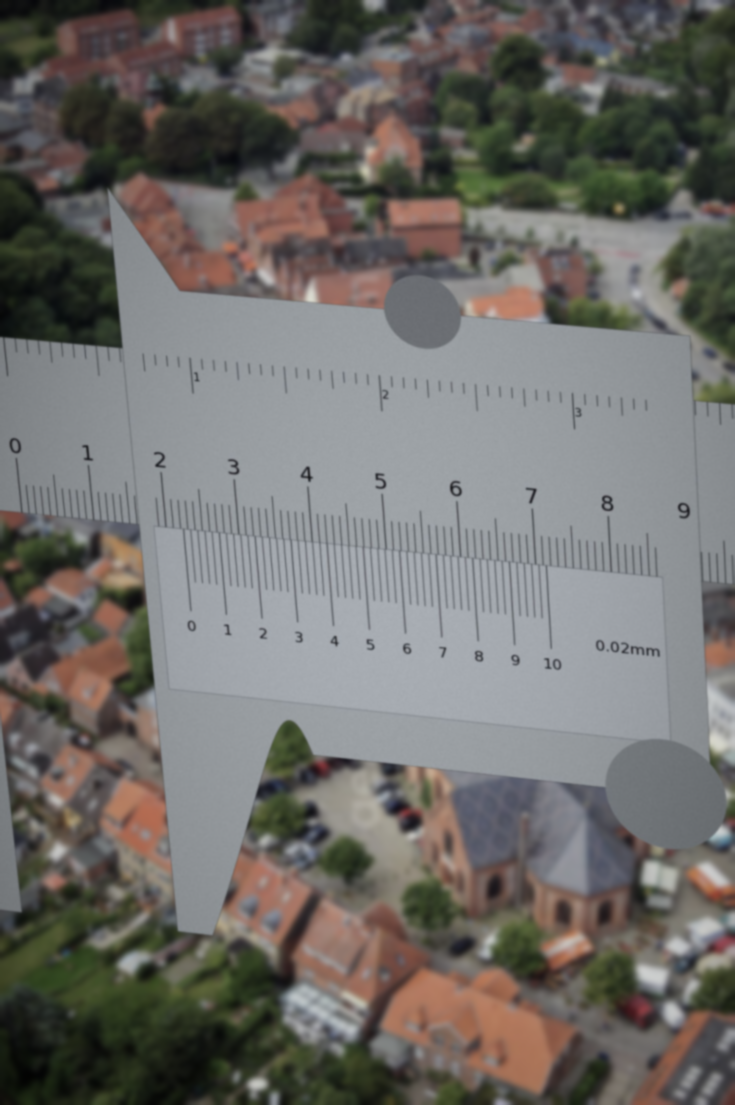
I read 22.4 mm
